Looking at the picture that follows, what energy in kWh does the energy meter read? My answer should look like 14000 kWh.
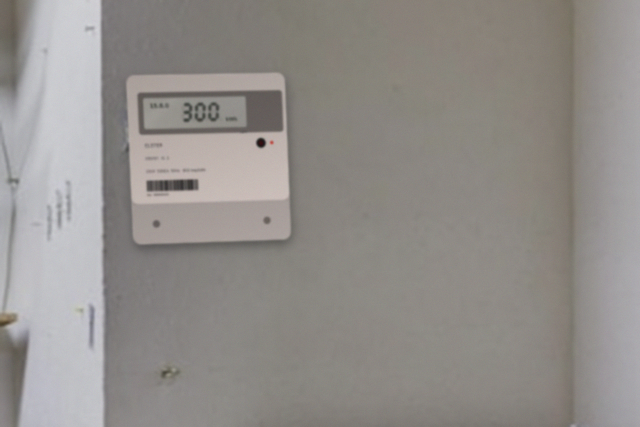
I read 300 kWh
